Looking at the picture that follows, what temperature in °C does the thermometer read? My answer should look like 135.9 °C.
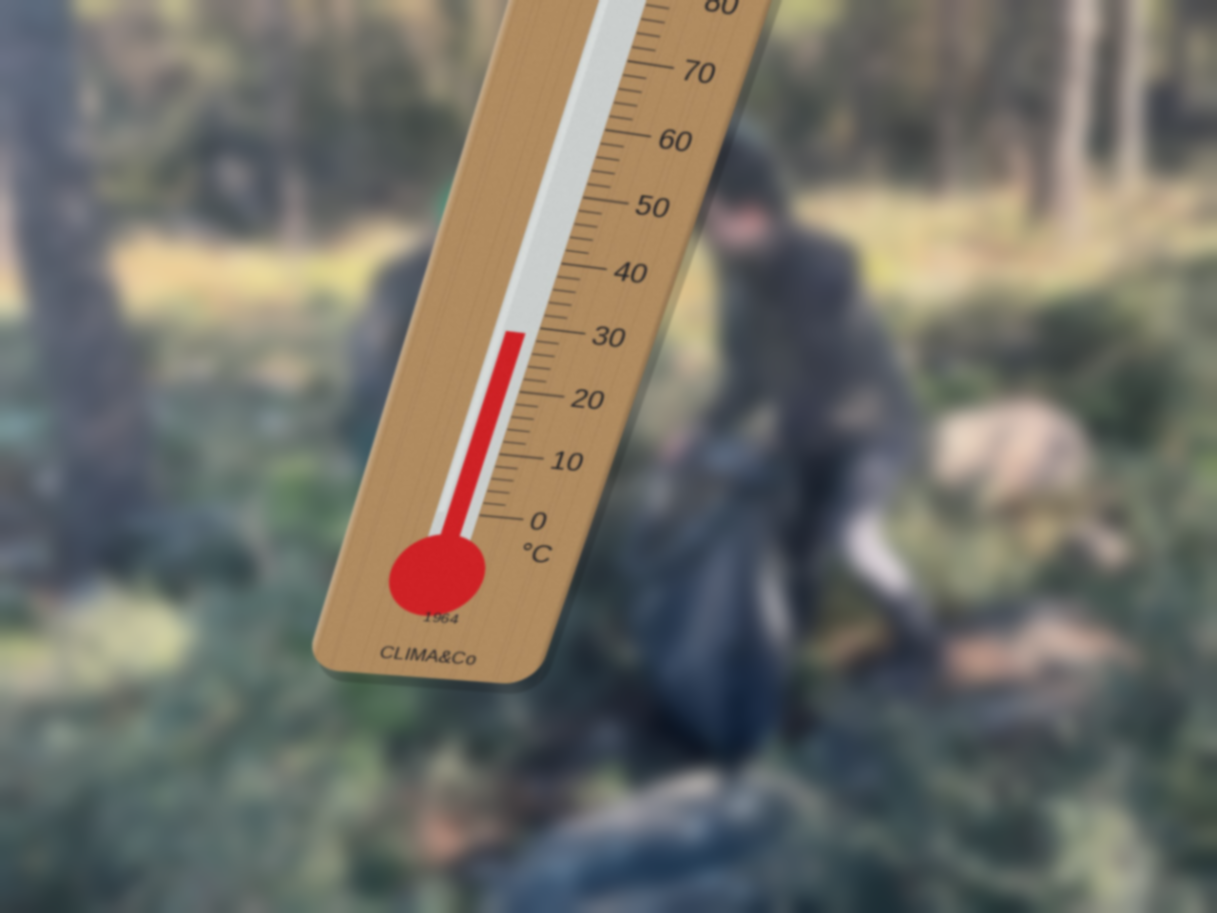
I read 29 °C
